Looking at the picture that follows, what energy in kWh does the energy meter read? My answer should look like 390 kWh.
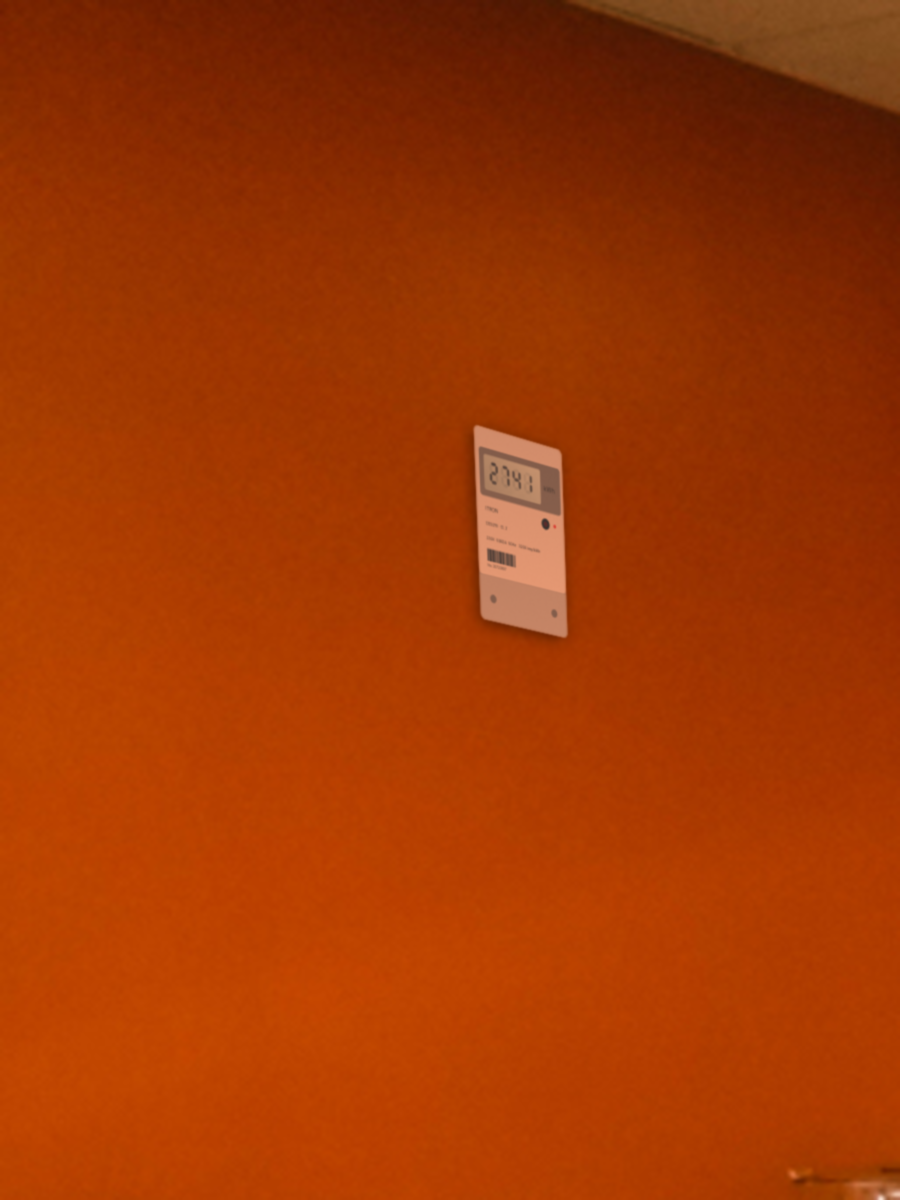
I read 2741 kWh
